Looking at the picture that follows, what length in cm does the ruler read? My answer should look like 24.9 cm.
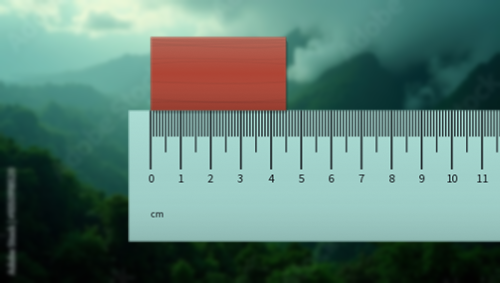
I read 4.5 cm
